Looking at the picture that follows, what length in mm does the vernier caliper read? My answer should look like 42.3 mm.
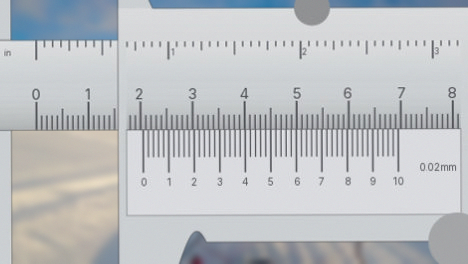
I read 20.5 mm
